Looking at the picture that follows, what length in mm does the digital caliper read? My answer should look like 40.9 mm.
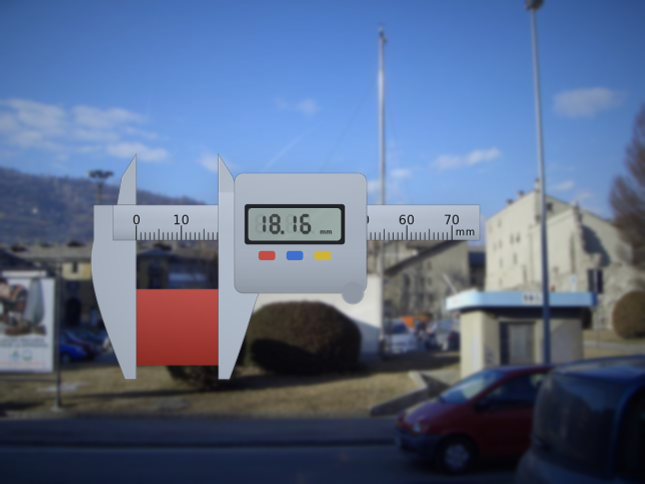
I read 18.16 mm
